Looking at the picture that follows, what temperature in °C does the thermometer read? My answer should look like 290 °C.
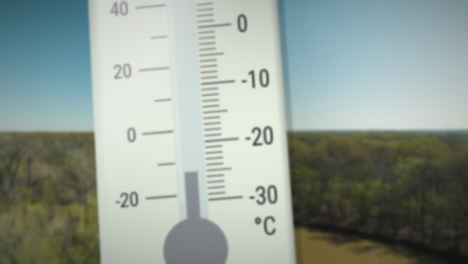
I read -25 °C
